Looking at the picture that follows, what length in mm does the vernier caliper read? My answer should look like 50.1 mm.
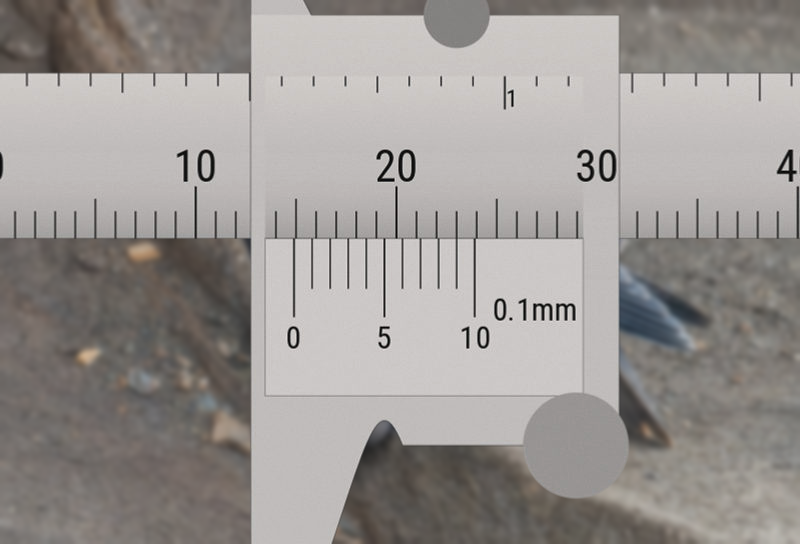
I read 14.9 mm
